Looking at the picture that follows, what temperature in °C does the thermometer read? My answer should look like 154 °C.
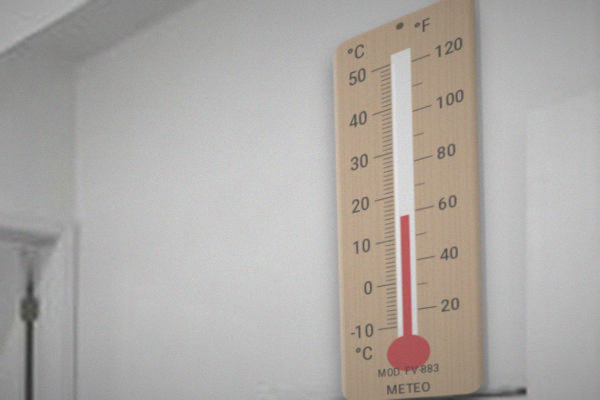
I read 15 °C
